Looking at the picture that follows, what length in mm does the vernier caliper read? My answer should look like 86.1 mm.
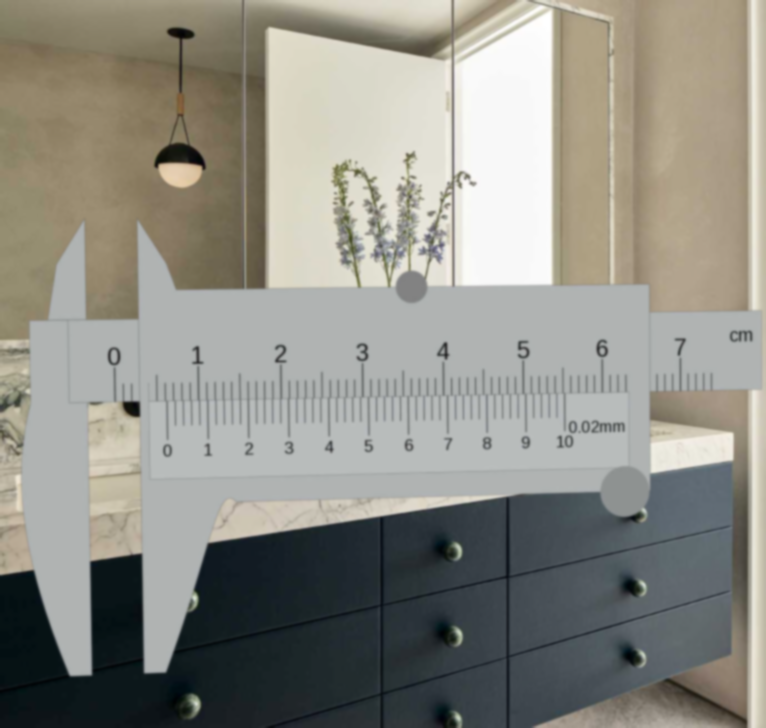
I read 6.2 mm
